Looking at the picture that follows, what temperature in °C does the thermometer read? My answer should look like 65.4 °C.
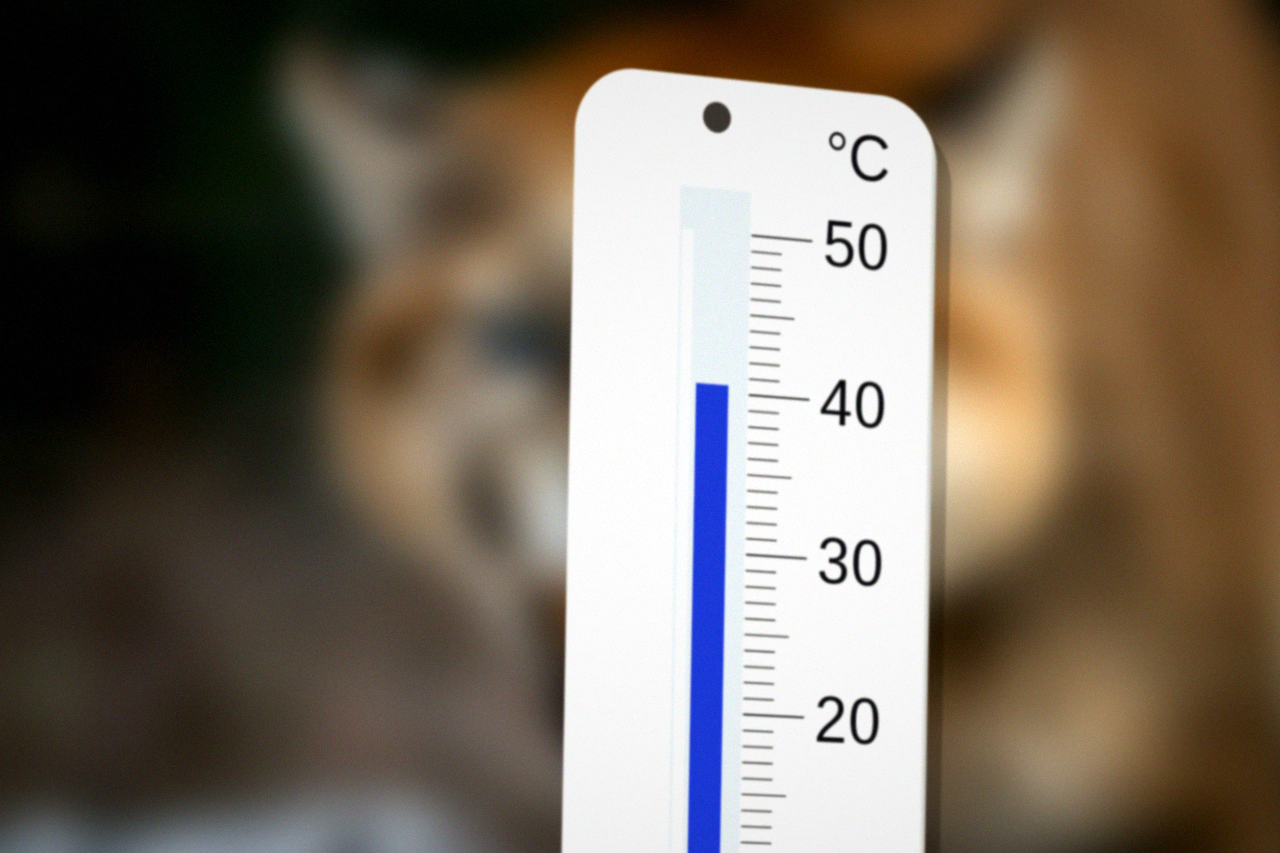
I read 40.5 °C
